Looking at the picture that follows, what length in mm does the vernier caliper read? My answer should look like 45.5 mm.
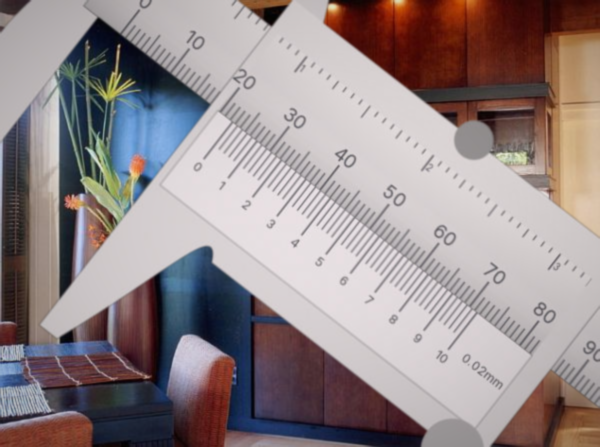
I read 22.5 mm
